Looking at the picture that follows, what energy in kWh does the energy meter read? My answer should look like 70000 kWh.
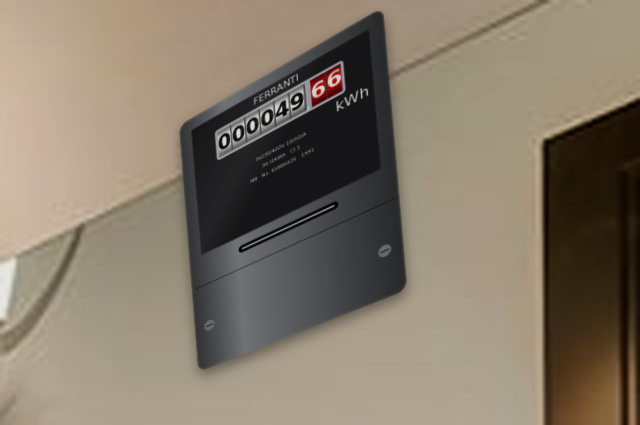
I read 49.66 kWh
